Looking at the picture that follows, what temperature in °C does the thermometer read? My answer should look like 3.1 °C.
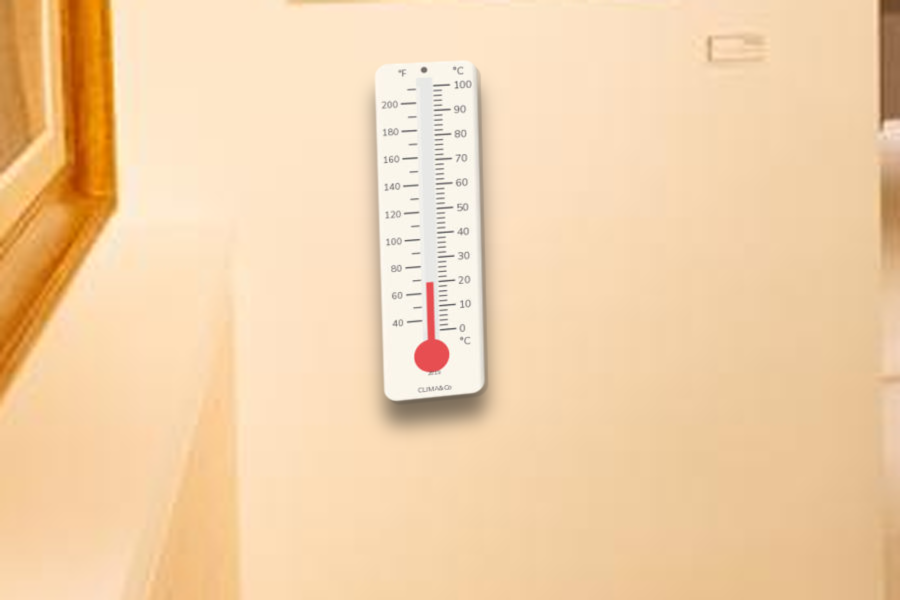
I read 20 °C
